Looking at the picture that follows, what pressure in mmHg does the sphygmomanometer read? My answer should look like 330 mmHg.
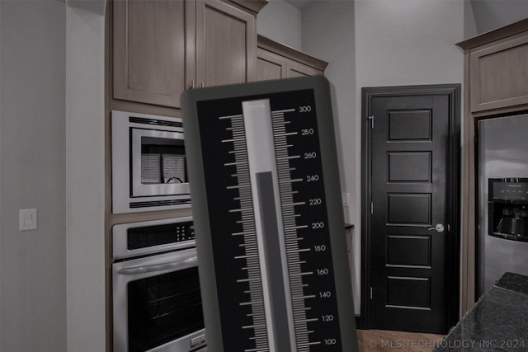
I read 250 mmHg
